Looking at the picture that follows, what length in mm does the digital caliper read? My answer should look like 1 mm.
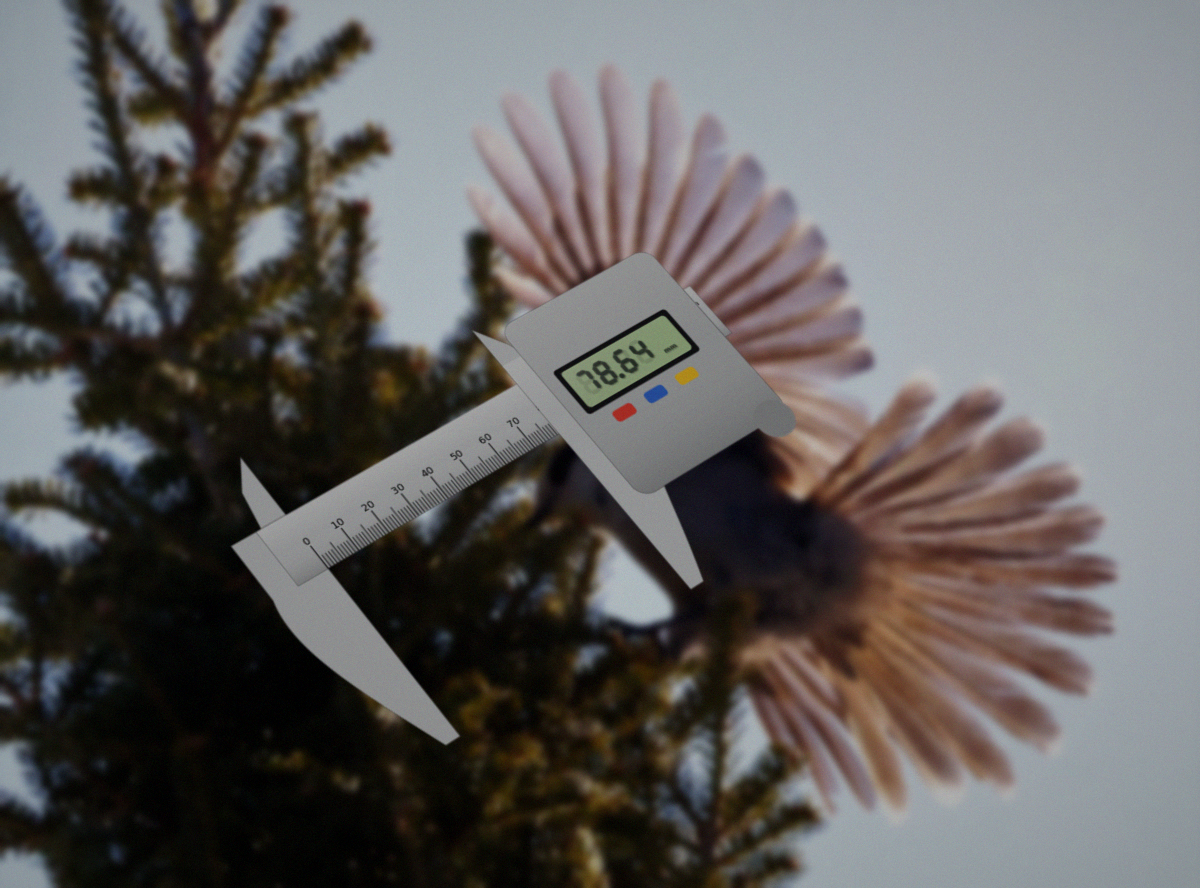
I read 78.64 mm
